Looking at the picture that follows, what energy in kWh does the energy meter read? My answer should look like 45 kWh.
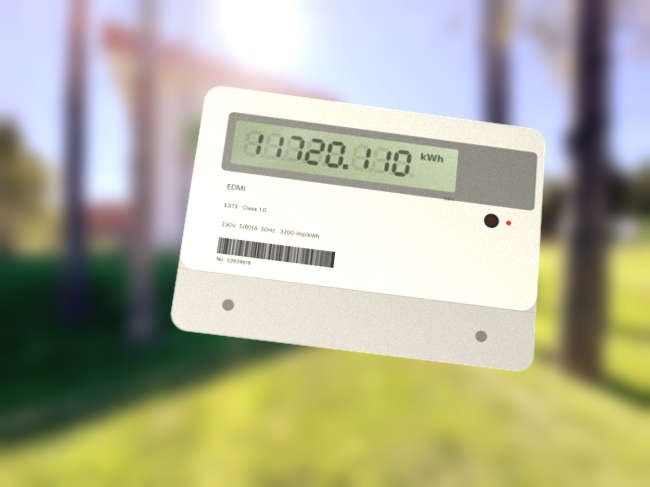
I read 11720.110 kWh
